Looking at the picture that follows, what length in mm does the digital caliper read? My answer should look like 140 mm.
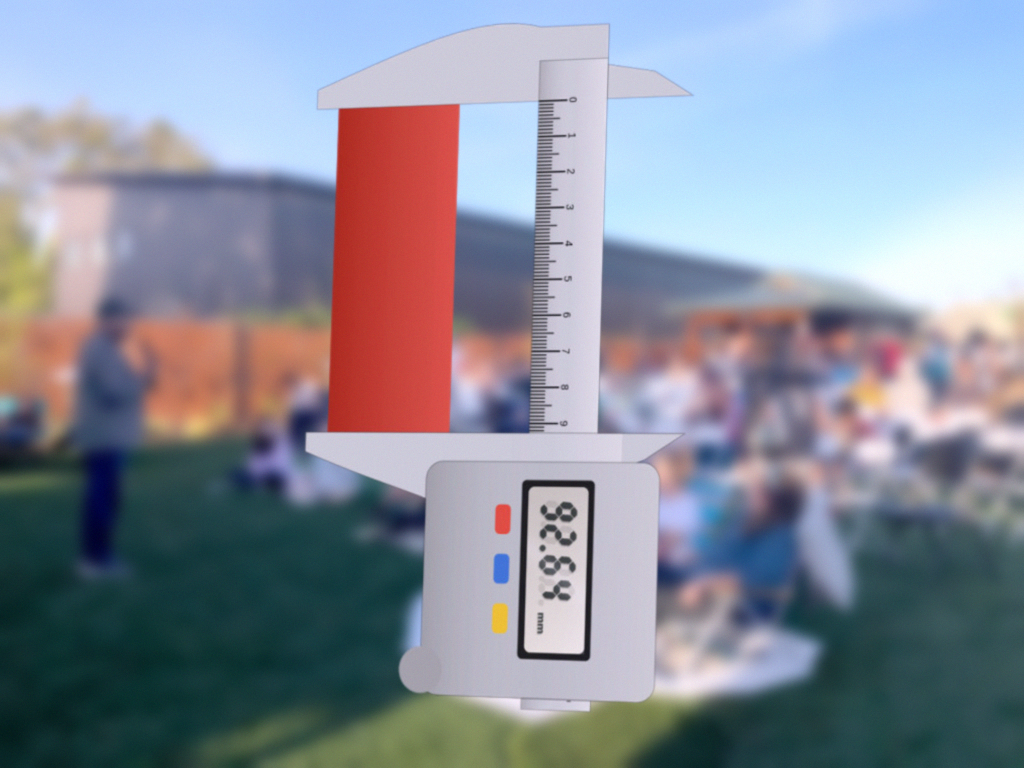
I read 92.64 mm
